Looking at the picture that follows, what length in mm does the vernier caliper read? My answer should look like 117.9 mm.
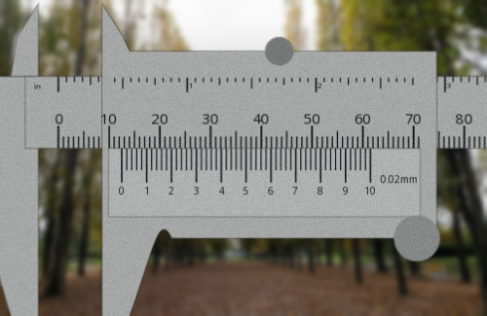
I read 12.5 mm
